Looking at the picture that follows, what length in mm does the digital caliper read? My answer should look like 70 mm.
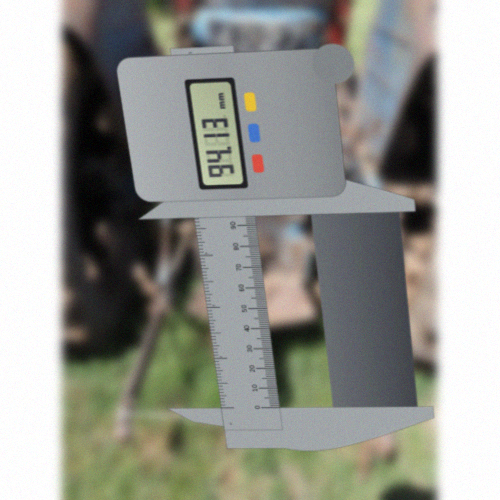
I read 94.13 mm
